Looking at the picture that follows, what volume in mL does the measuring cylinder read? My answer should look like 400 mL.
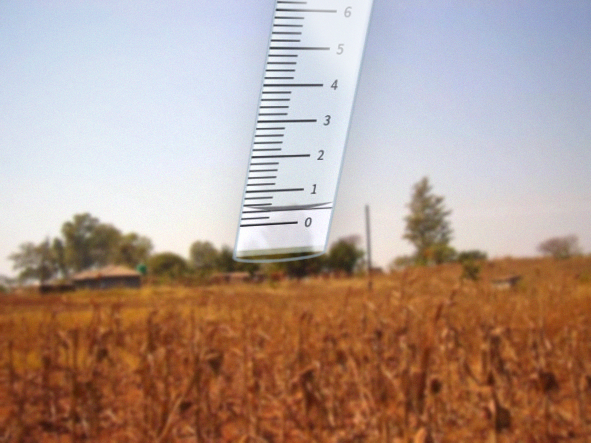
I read 0.4 mL
